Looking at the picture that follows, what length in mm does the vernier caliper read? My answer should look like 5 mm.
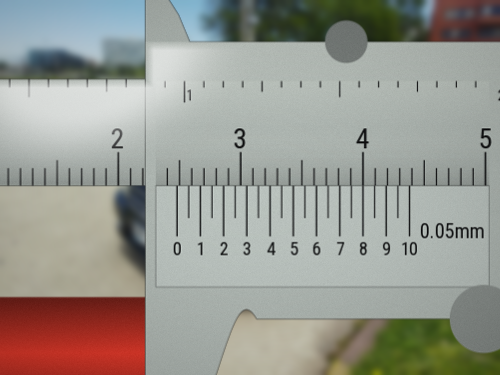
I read 24.8 mm
